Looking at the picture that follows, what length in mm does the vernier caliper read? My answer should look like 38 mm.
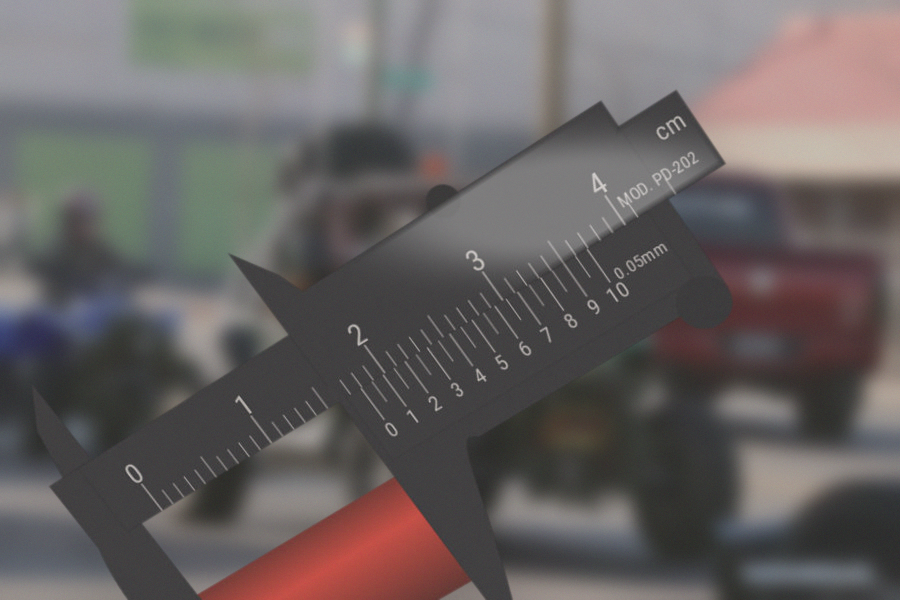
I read 17.9 mm
